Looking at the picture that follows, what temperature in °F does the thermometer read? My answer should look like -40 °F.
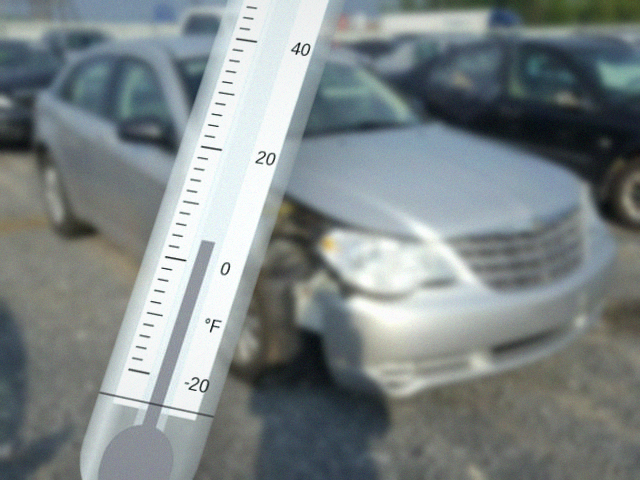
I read 4 °F
